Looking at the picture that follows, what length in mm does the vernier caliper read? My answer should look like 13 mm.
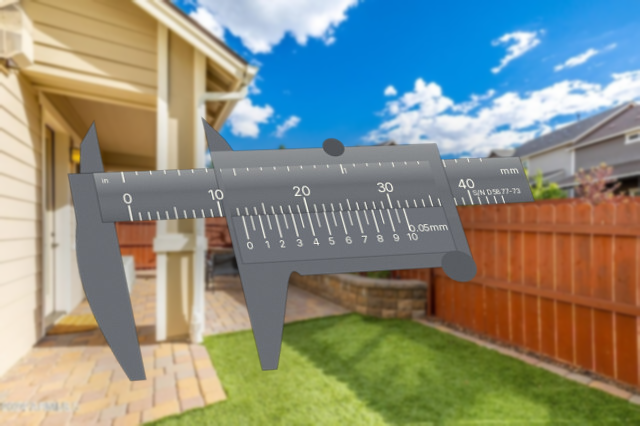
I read 12.4 mm
